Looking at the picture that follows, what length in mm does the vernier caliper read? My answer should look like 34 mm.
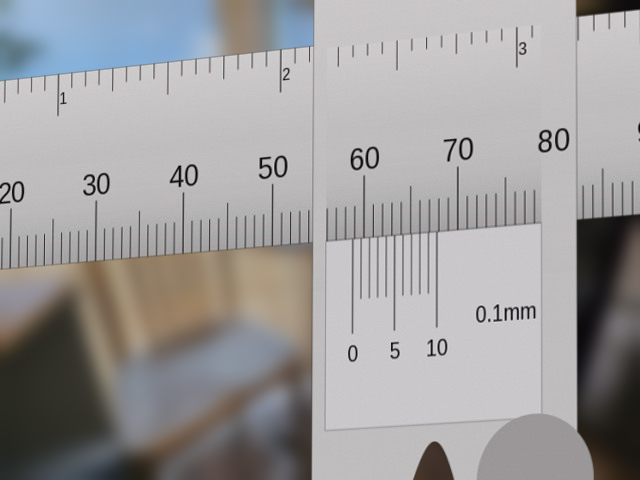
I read 58.8 mm
